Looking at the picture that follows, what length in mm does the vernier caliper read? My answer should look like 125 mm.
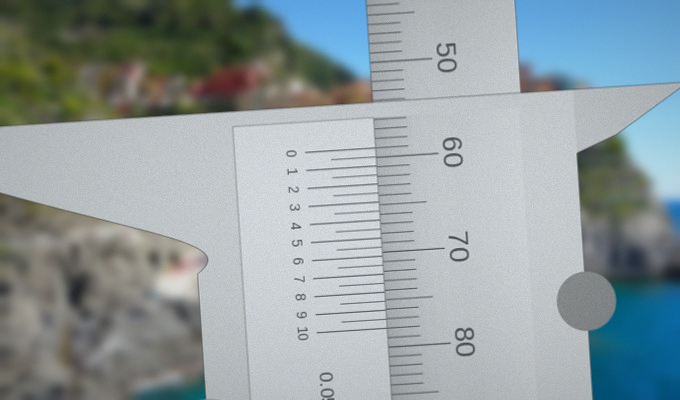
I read 59.0 mm
